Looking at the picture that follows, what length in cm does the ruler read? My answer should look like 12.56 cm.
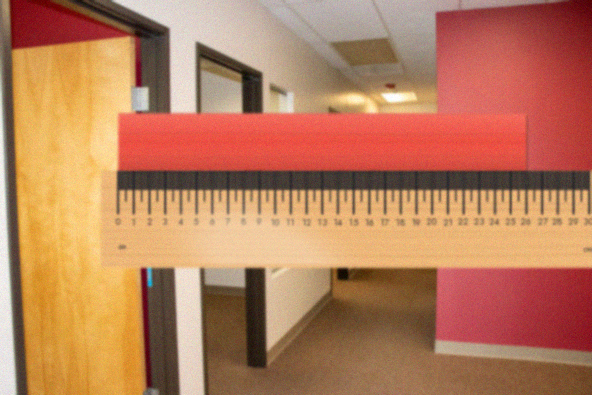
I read 26 cm
